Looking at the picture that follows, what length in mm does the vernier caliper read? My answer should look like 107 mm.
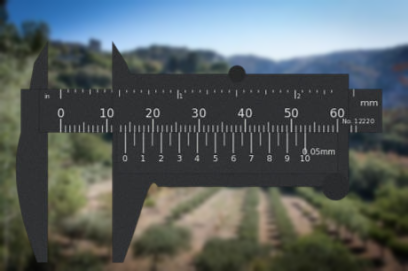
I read 14.0 mm
